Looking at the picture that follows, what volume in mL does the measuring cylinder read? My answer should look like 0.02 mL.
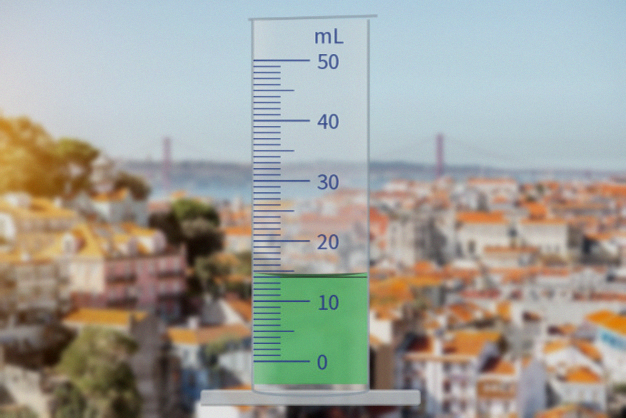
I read 14 mL
